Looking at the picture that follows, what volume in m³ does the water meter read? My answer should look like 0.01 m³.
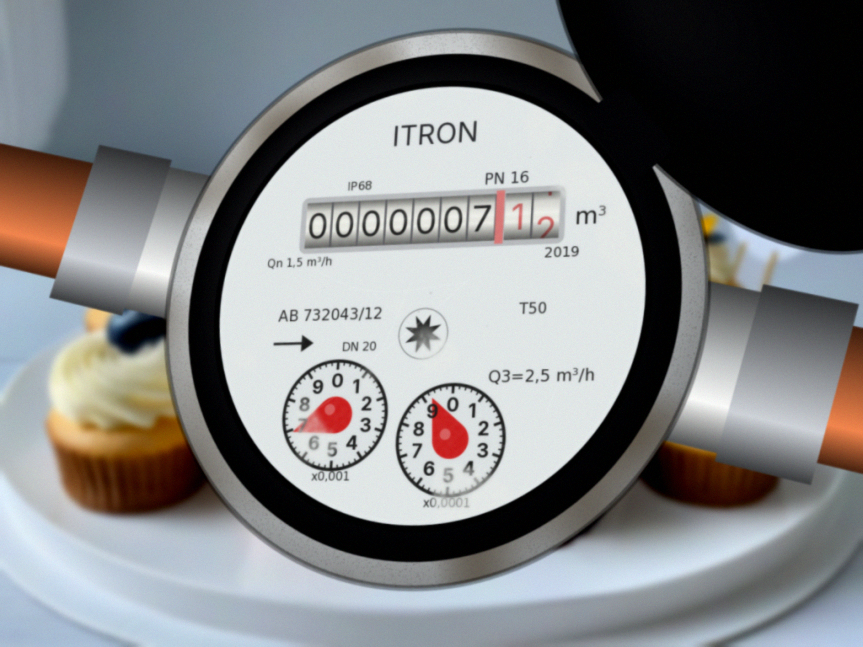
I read 7.1169 m³
